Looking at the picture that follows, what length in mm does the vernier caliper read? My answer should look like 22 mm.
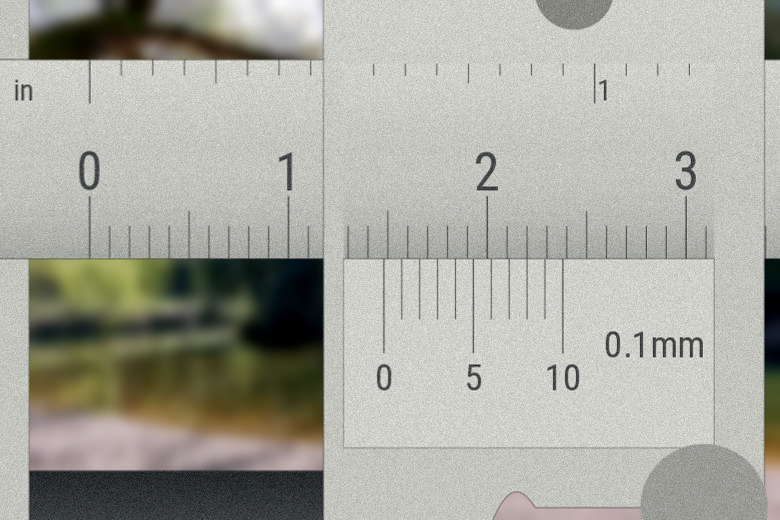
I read 14.8 mm
